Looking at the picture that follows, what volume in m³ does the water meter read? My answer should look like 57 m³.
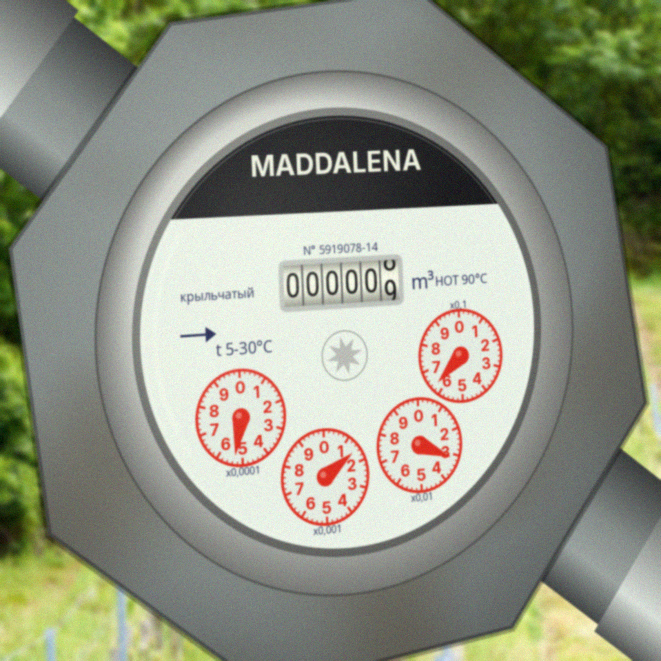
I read 8.6315 m³
